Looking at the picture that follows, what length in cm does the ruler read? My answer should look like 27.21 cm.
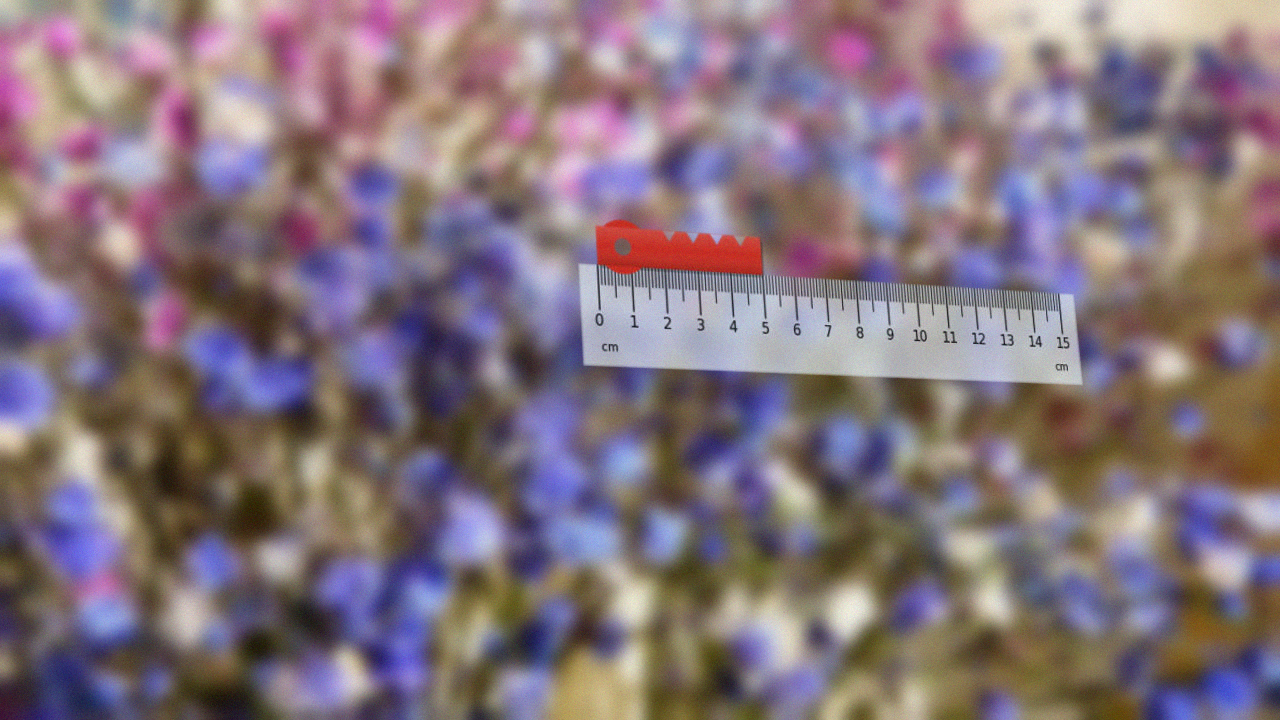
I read 5 cm
